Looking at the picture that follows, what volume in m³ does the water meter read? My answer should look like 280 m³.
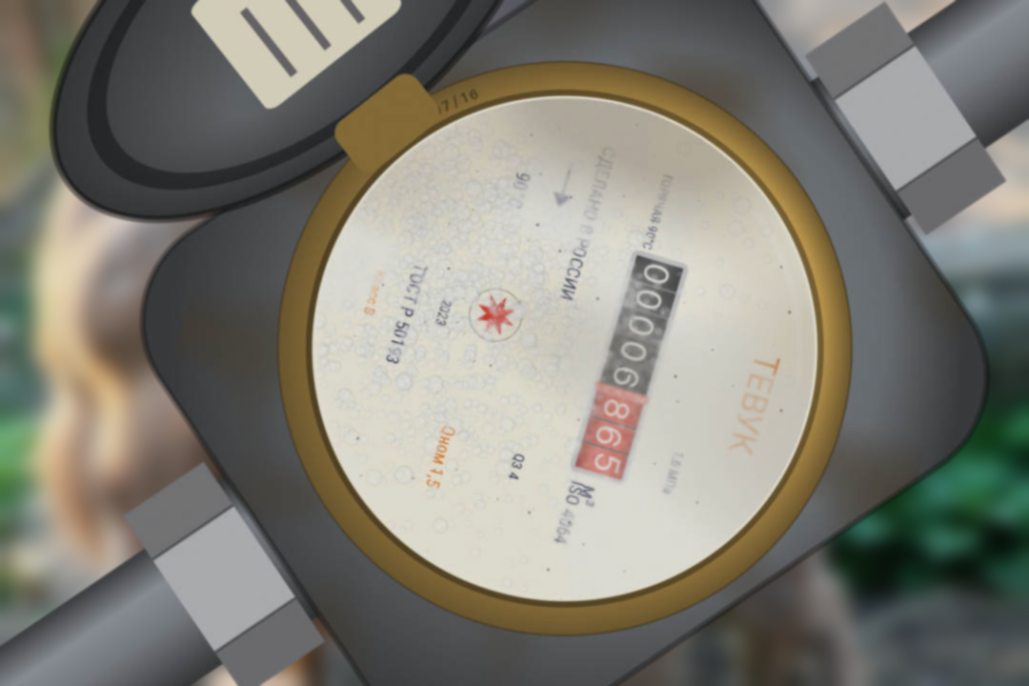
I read 6.865 m³
